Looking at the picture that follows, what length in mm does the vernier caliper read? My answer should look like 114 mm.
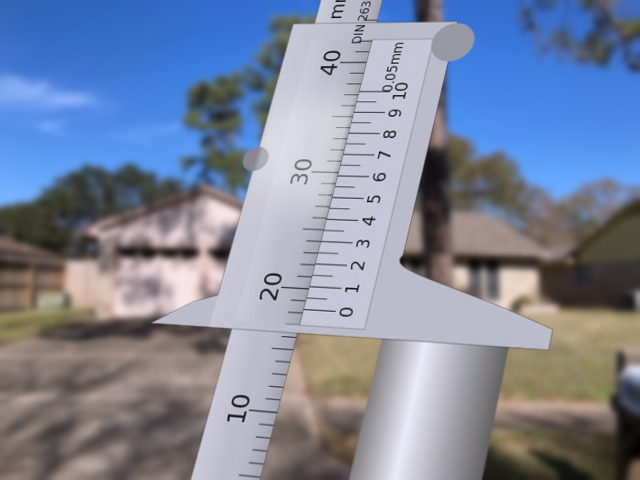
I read 18.3 mm
